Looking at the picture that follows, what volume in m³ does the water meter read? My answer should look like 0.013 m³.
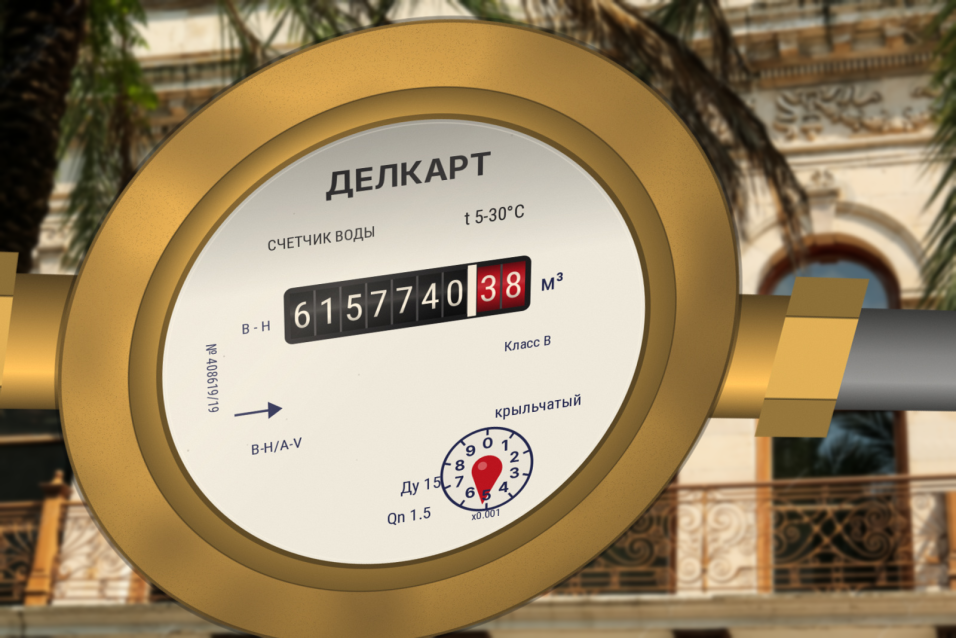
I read 6157740.385 m³
